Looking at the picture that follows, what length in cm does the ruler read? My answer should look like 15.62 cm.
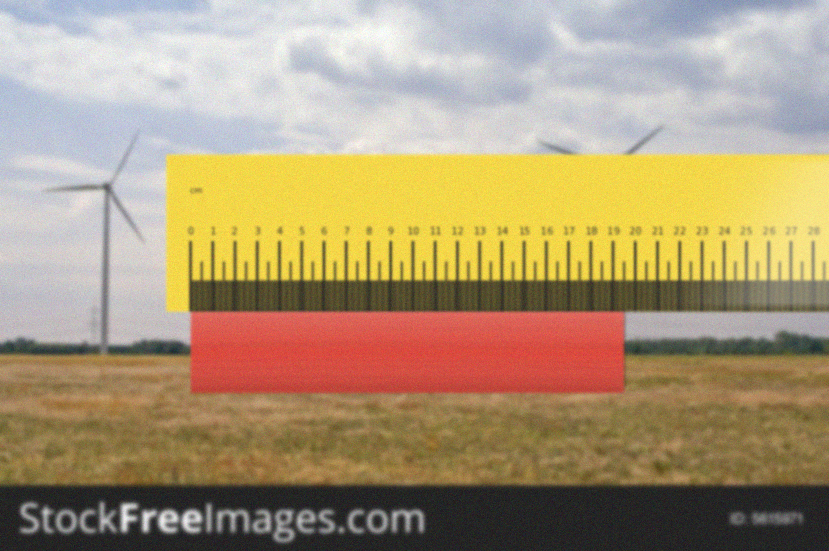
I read 19.5 cm
